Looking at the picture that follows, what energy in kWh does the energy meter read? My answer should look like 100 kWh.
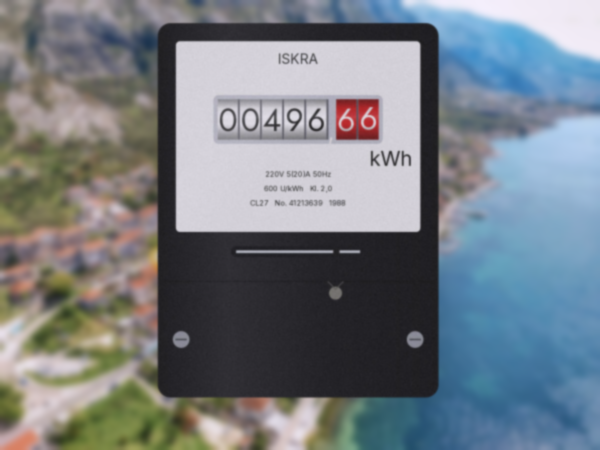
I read 496.66 kWh
